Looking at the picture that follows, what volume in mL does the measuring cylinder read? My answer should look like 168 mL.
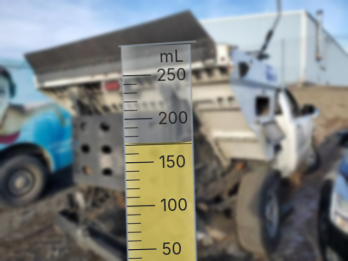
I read 170 mL
